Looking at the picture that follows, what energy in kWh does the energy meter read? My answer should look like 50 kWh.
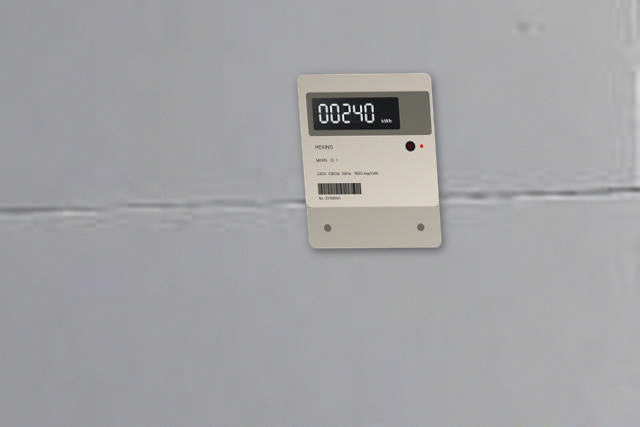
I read 240 kWh
